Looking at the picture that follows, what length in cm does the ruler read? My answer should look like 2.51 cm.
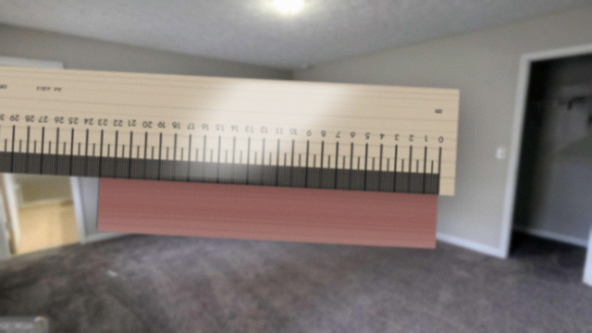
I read 23 cm
